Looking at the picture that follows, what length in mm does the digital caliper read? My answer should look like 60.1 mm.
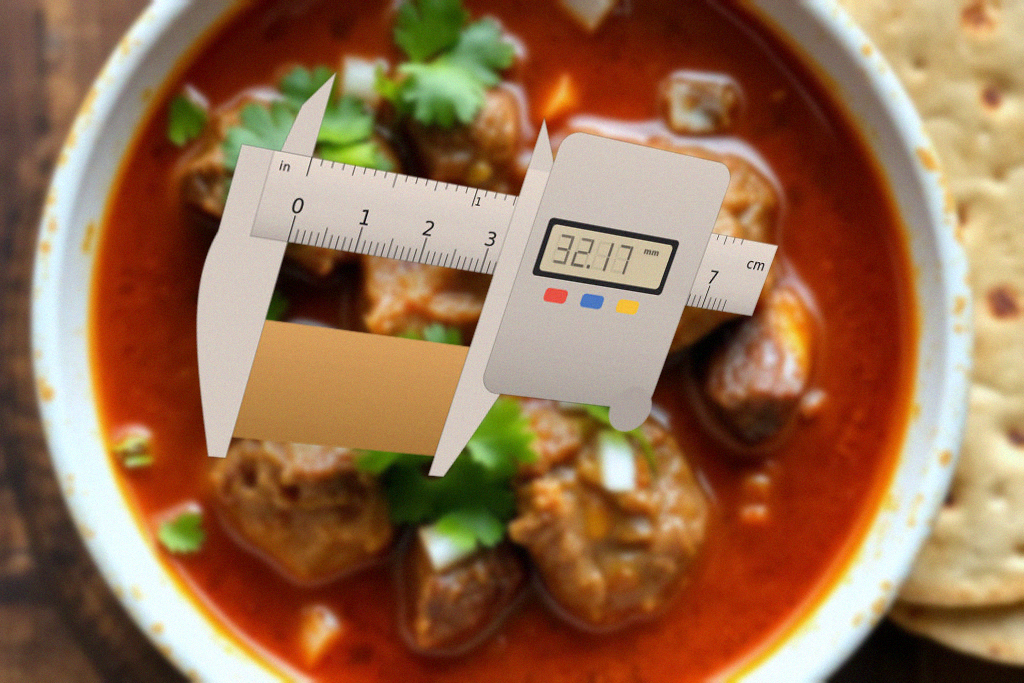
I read 32.17 mm
